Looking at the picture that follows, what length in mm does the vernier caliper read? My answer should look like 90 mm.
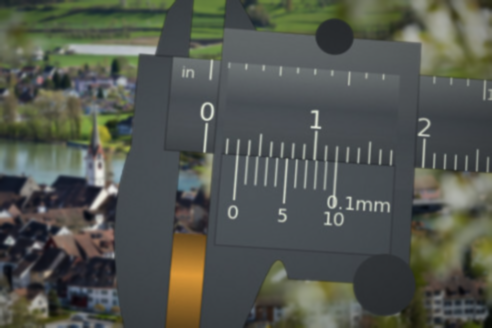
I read 3.0 mm
